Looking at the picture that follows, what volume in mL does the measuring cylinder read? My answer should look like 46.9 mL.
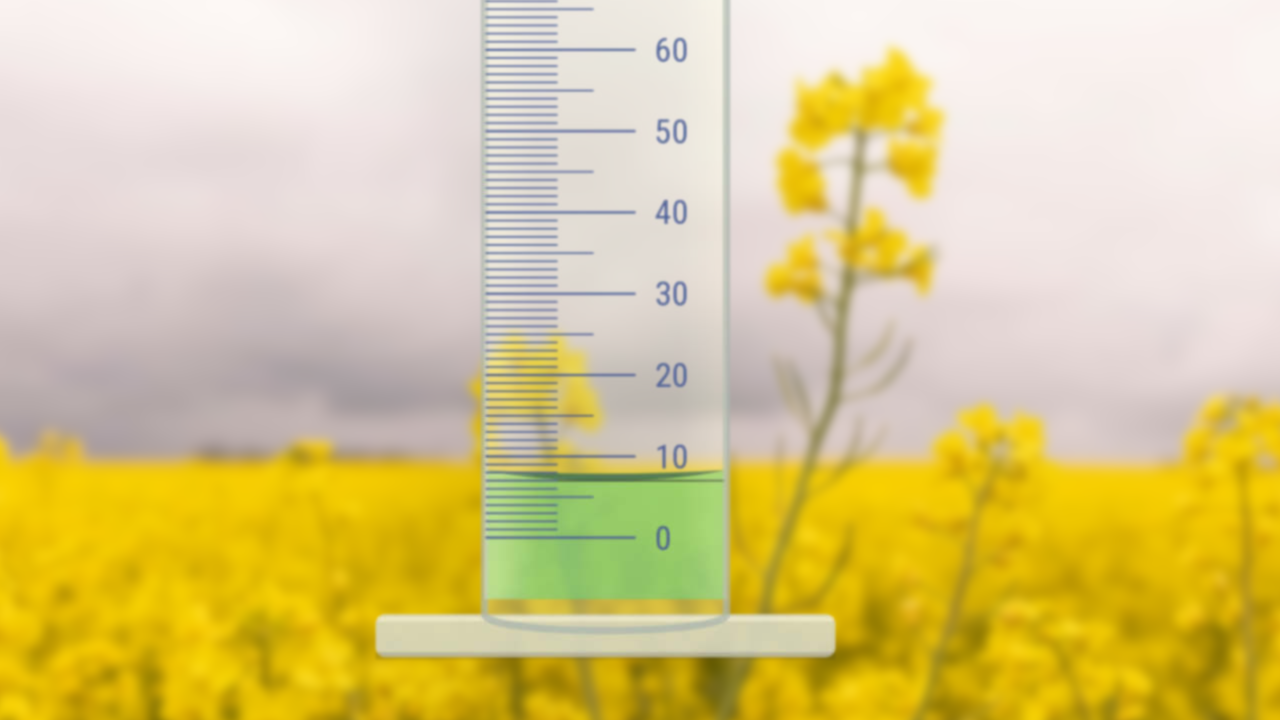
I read 7 mL
